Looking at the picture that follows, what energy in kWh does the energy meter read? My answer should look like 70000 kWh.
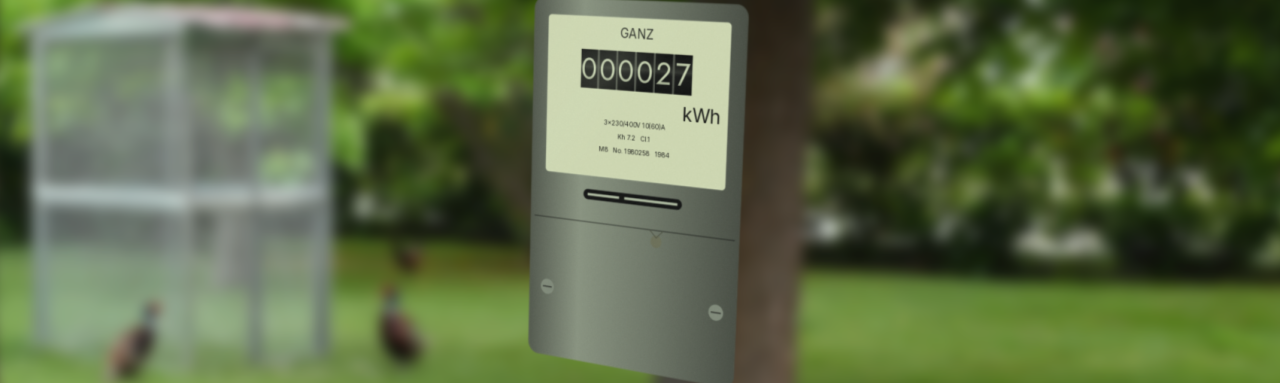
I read 27 kWh
